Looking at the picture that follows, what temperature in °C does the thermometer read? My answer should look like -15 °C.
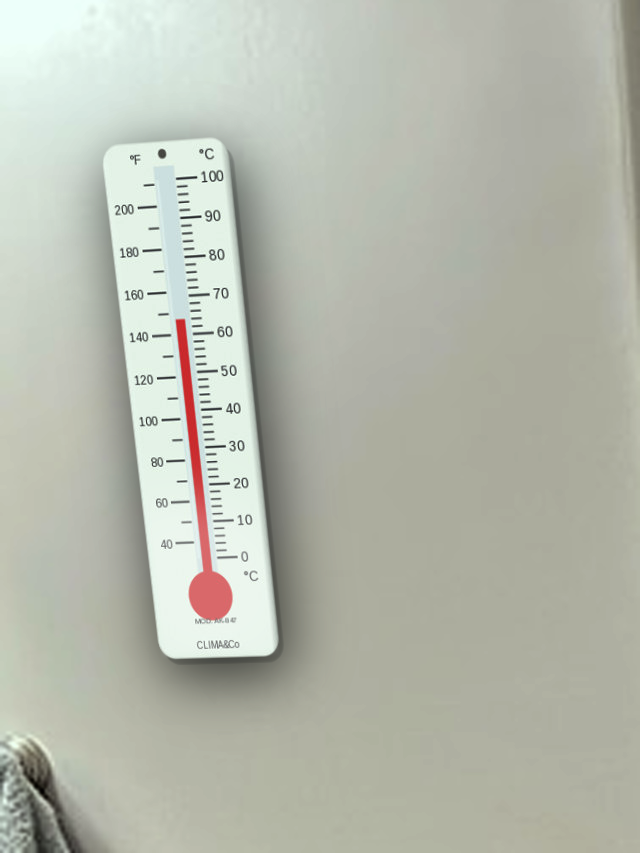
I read 64 °C
